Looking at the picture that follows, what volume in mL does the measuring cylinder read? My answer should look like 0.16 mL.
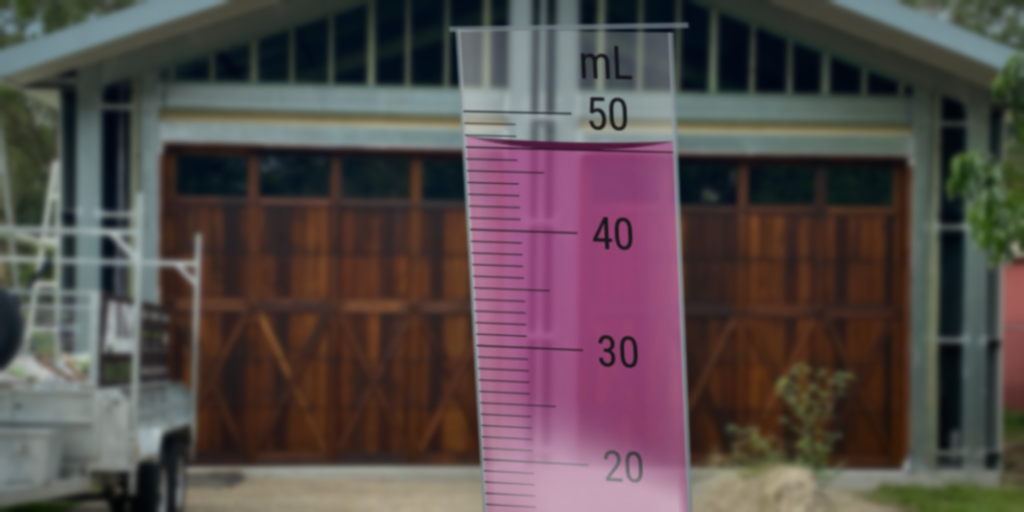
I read 47 mL
